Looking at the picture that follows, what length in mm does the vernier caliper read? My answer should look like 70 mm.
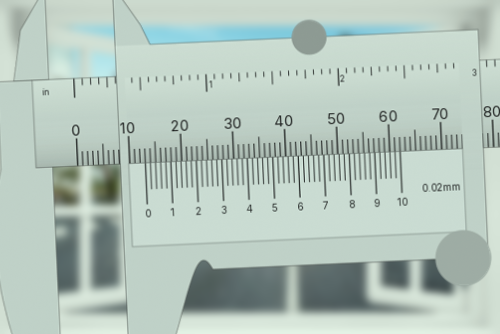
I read 13.0 mm
